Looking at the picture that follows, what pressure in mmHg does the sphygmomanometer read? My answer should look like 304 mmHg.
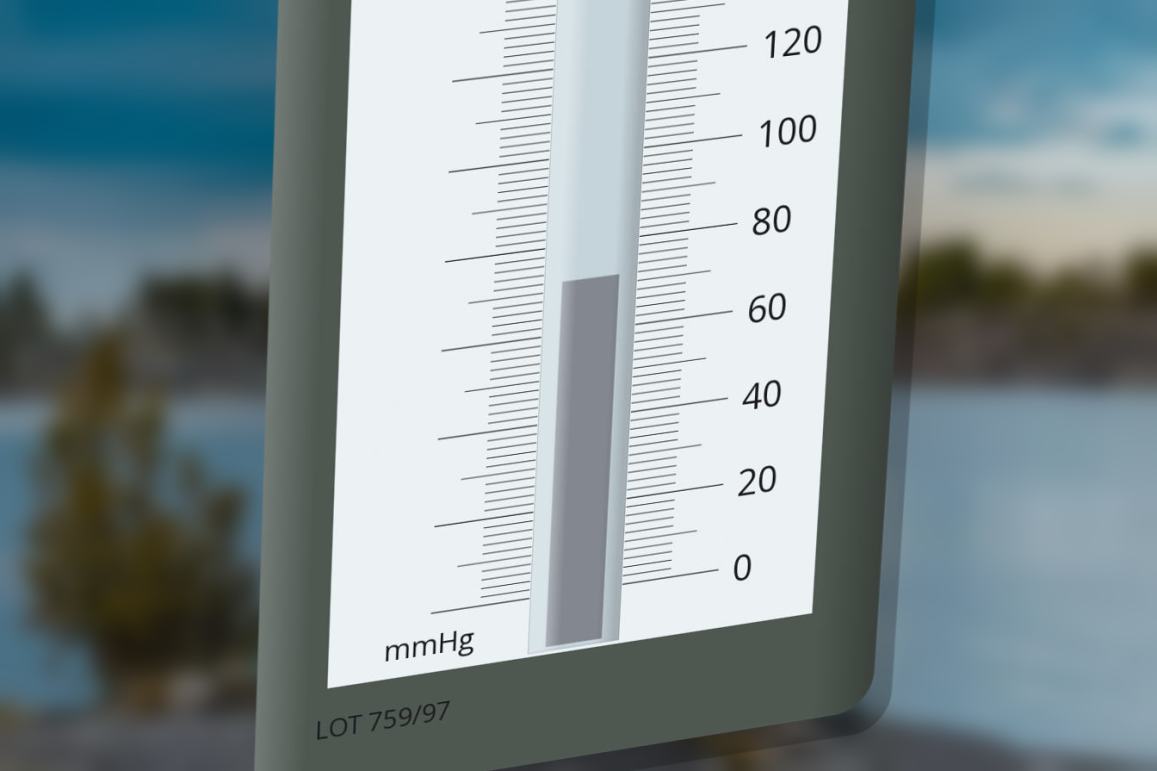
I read 72 mmHg
